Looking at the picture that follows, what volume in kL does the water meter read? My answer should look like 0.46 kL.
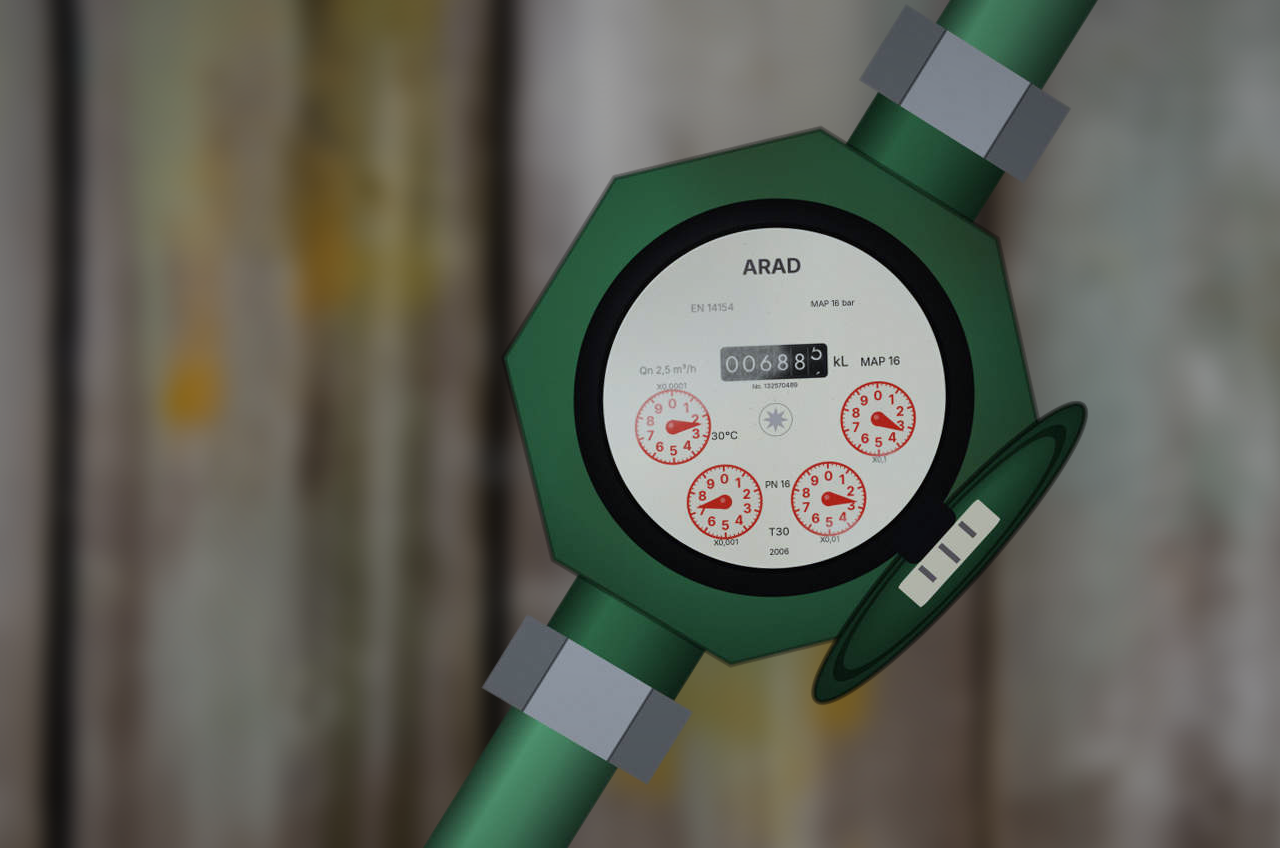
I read 6885.3272 kL
